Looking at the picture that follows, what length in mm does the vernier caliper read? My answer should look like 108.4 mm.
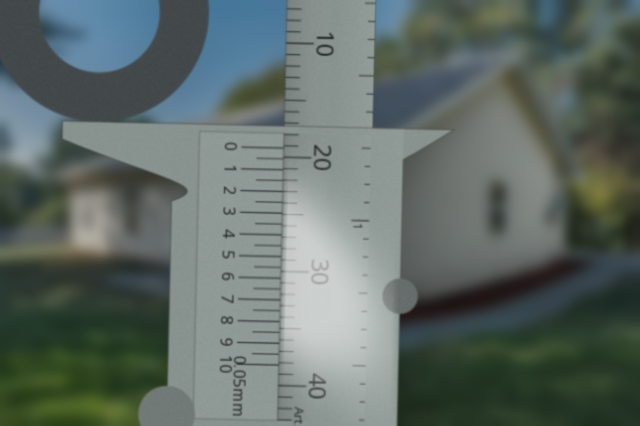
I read 19.2 mm
